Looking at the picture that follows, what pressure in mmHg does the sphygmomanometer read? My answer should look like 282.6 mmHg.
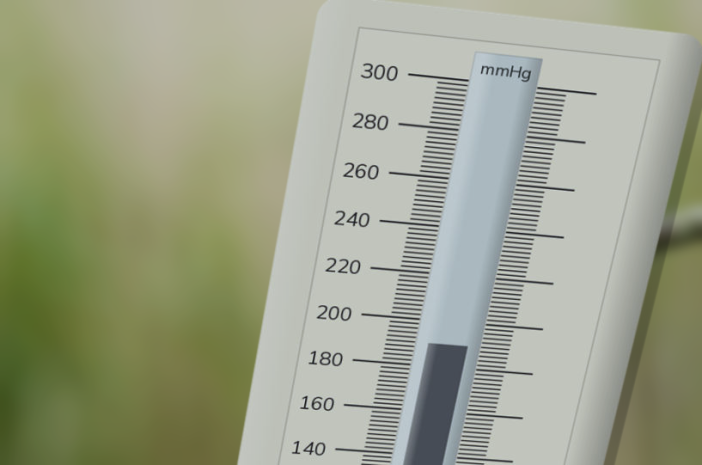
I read 190 mmHg
